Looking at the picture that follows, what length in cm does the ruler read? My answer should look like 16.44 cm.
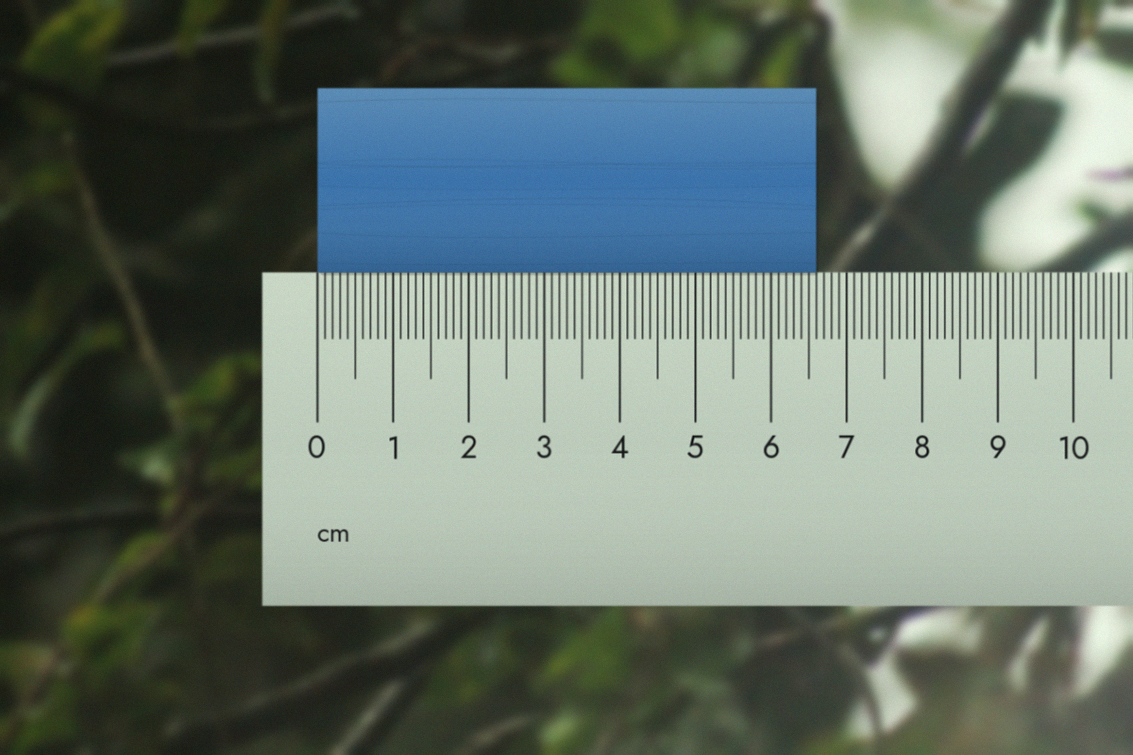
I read 6.6 cm
